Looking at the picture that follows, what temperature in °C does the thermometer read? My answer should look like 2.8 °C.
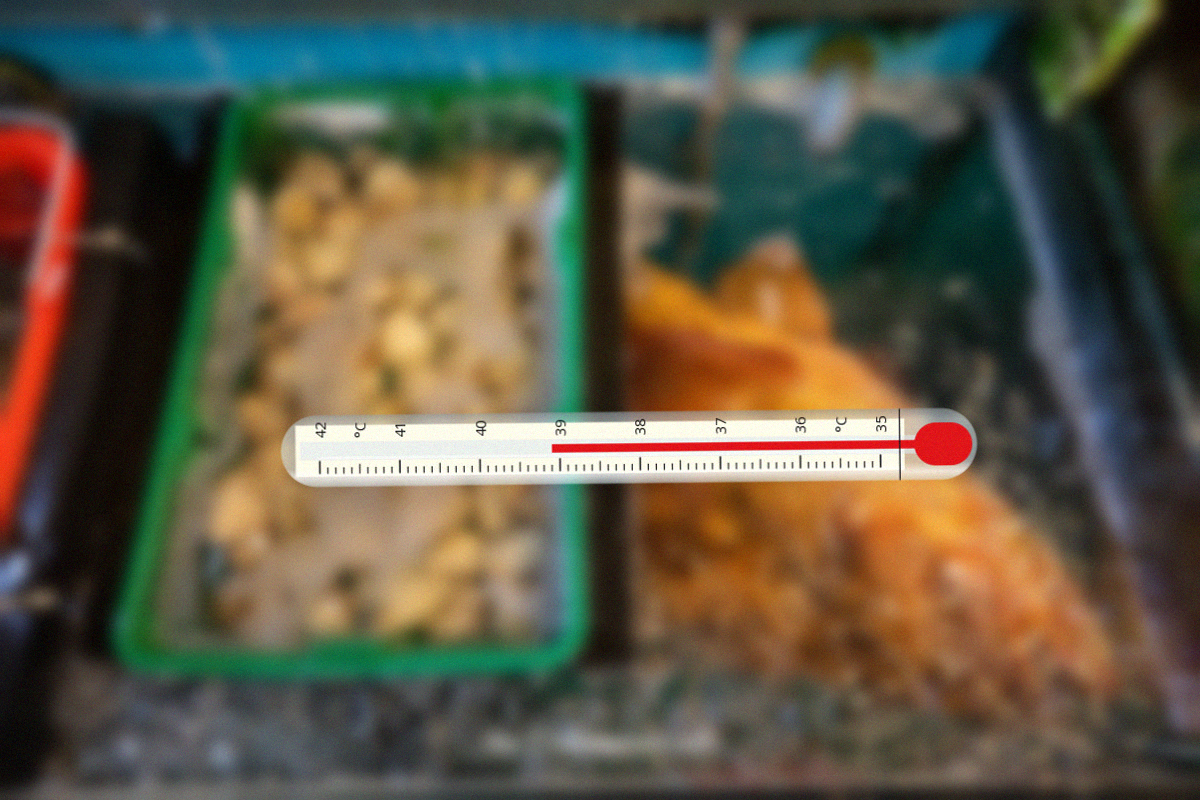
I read 39.1 °C
